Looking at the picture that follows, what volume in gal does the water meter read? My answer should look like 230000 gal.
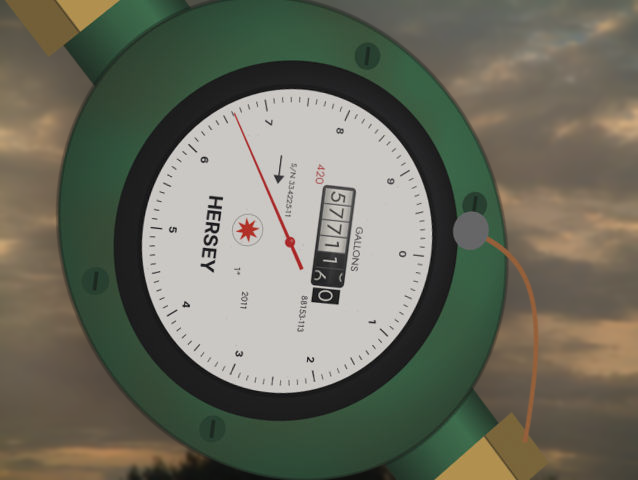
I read 5771156.6 gal
